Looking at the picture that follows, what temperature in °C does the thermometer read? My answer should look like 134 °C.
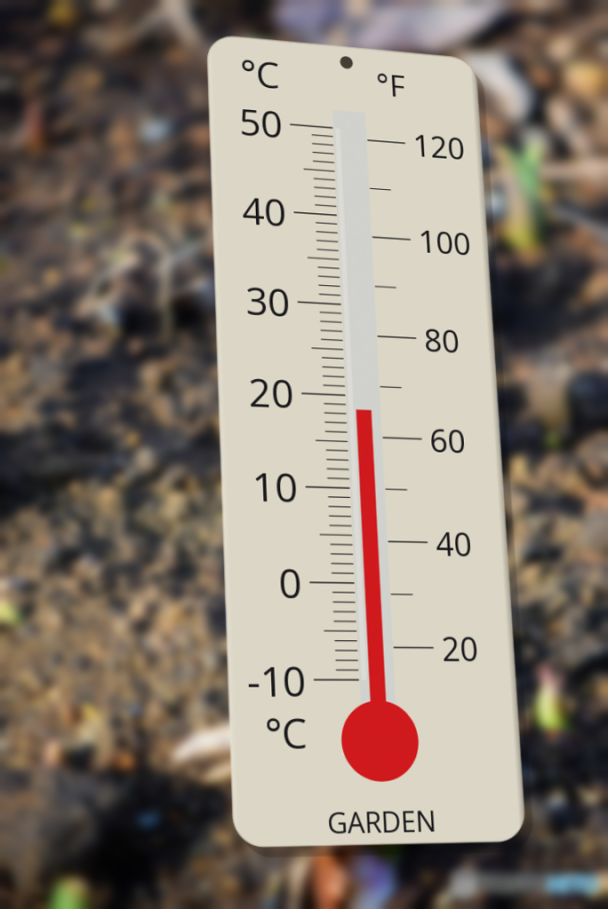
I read 18.5 °C
